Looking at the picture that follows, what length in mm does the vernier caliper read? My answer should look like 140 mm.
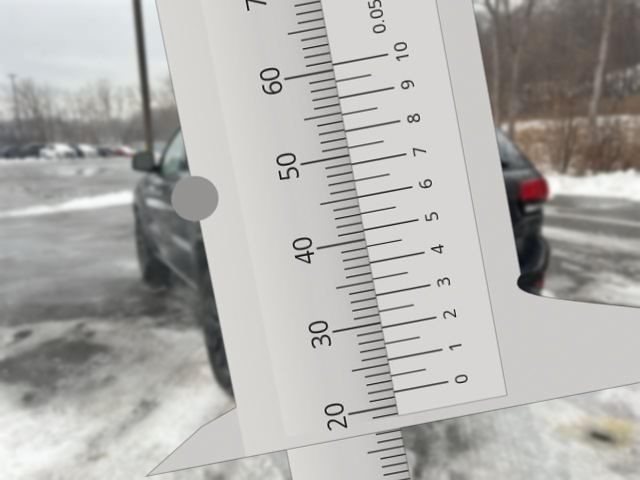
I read 21.6 mm
